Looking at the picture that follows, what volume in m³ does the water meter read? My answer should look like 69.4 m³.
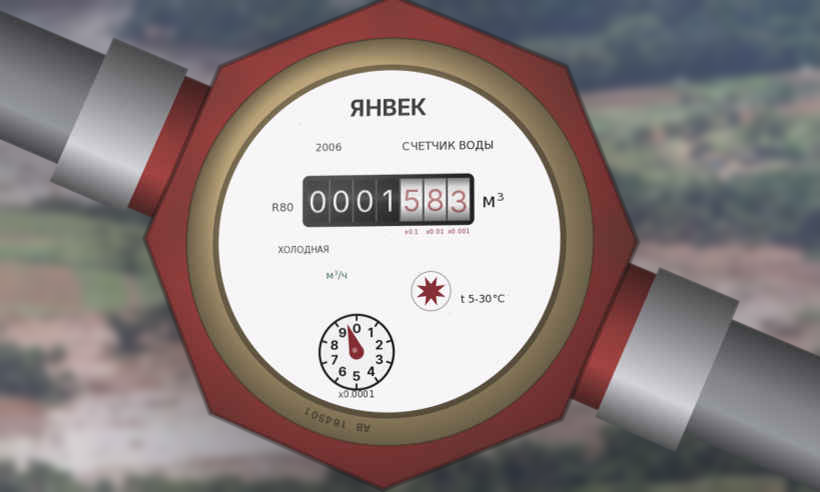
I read 1.5829 m³
